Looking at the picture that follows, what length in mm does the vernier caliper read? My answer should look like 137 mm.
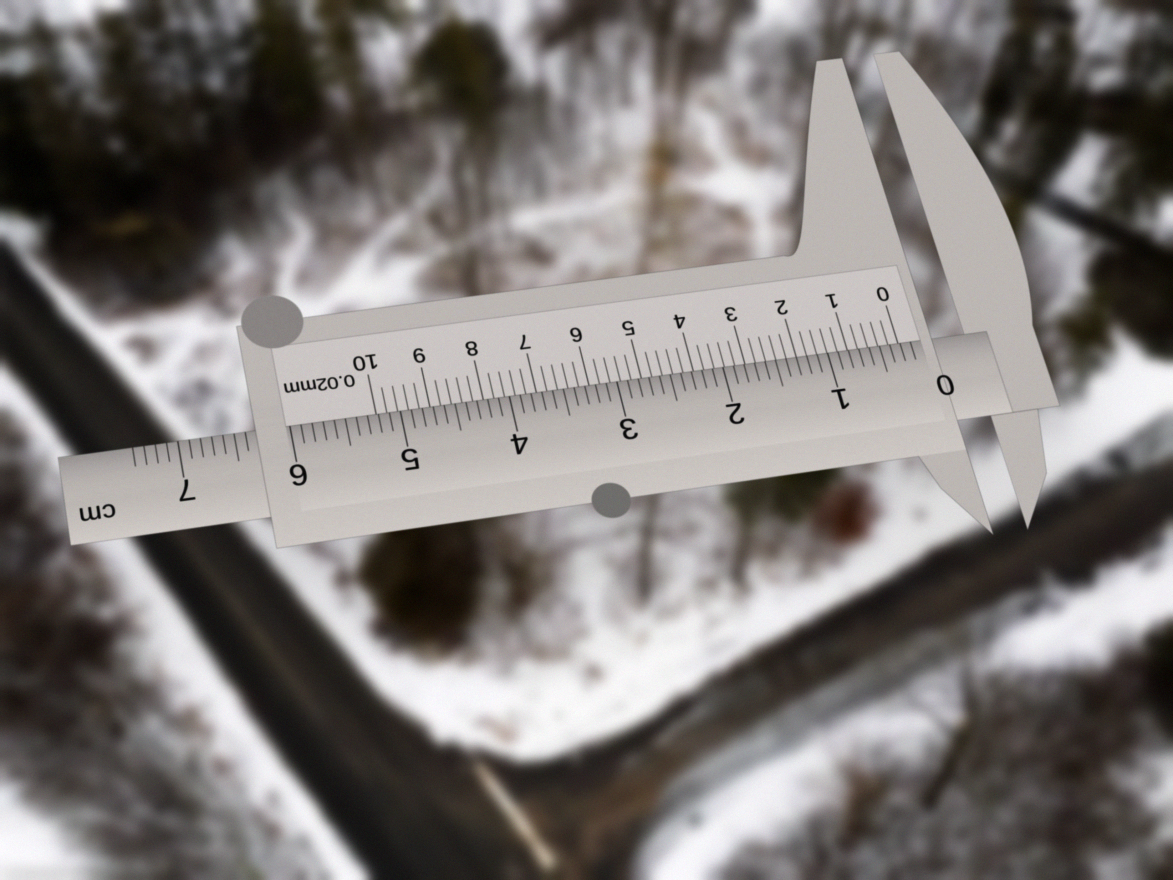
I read 3.2 mm
